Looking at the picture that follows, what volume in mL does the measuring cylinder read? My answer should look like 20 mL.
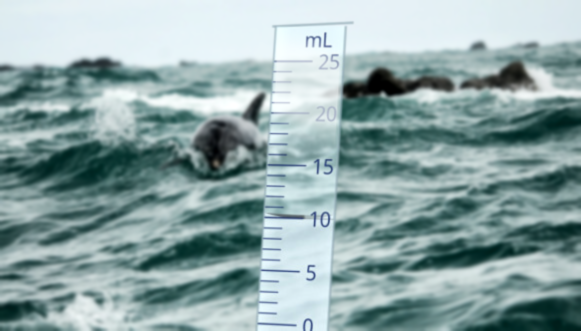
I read 10 mL
